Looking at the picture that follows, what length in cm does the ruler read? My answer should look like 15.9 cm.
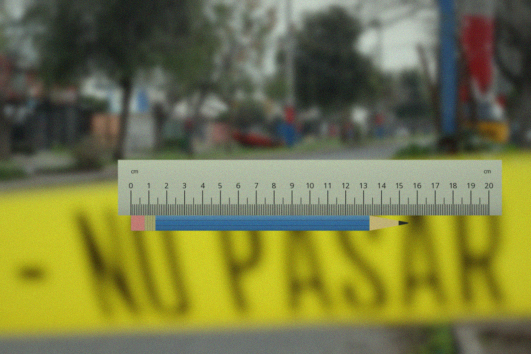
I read 15.5 cm
